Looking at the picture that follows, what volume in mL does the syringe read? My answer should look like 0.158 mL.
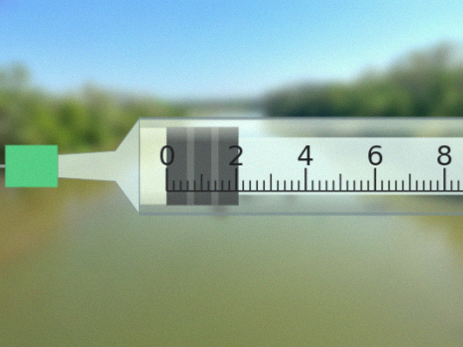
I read 0 mL
